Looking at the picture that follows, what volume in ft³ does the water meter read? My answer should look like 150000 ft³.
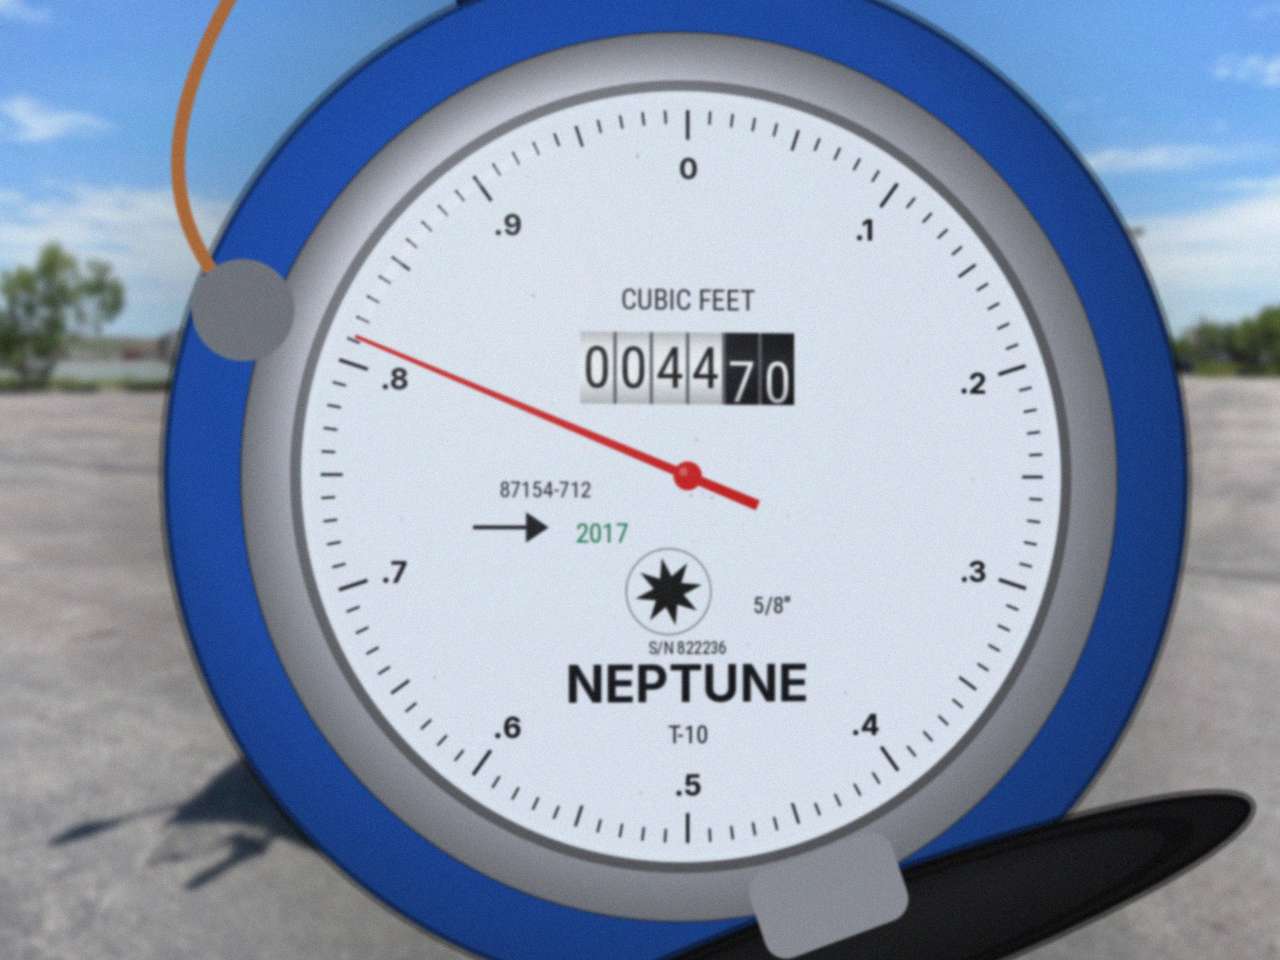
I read 4469.81 ft³
